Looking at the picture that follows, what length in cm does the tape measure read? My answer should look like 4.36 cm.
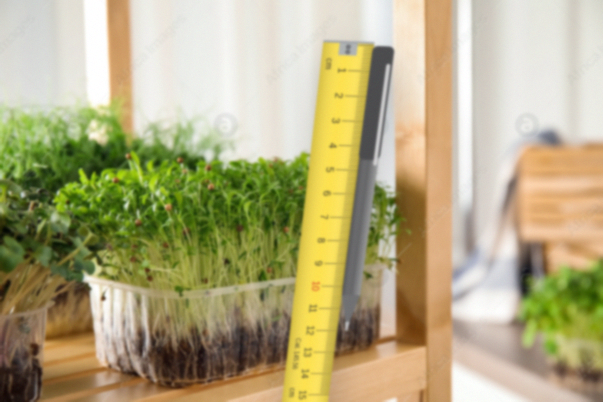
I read 12 cm
